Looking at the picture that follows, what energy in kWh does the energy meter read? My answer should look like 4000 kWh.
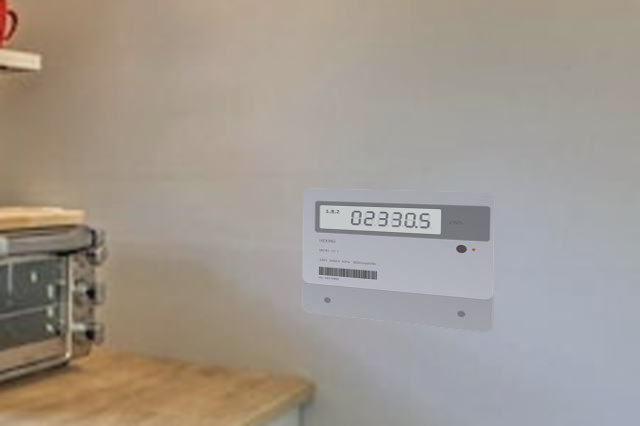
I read 2330.5 kWh
